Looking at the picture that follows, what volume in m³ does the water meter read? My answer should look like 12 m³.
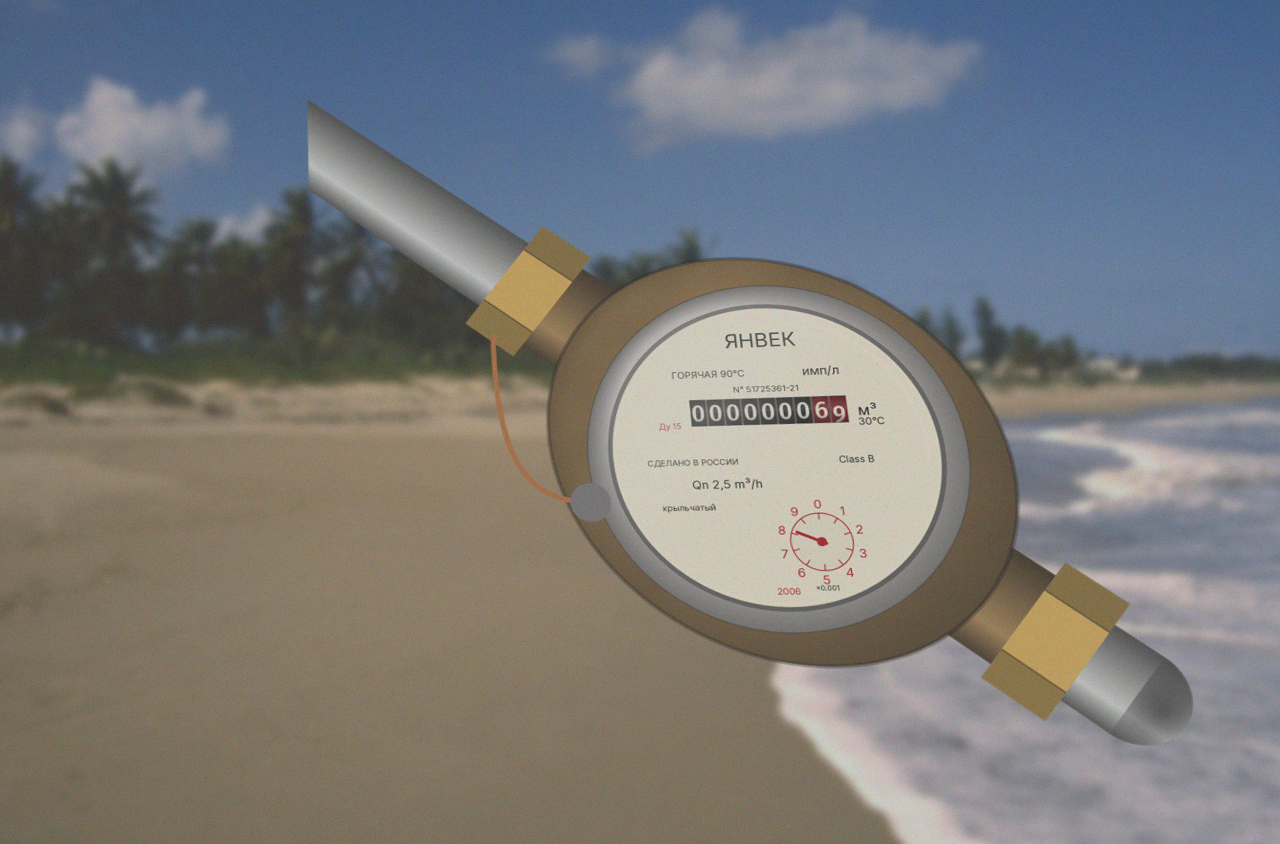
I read 0.688 m³
